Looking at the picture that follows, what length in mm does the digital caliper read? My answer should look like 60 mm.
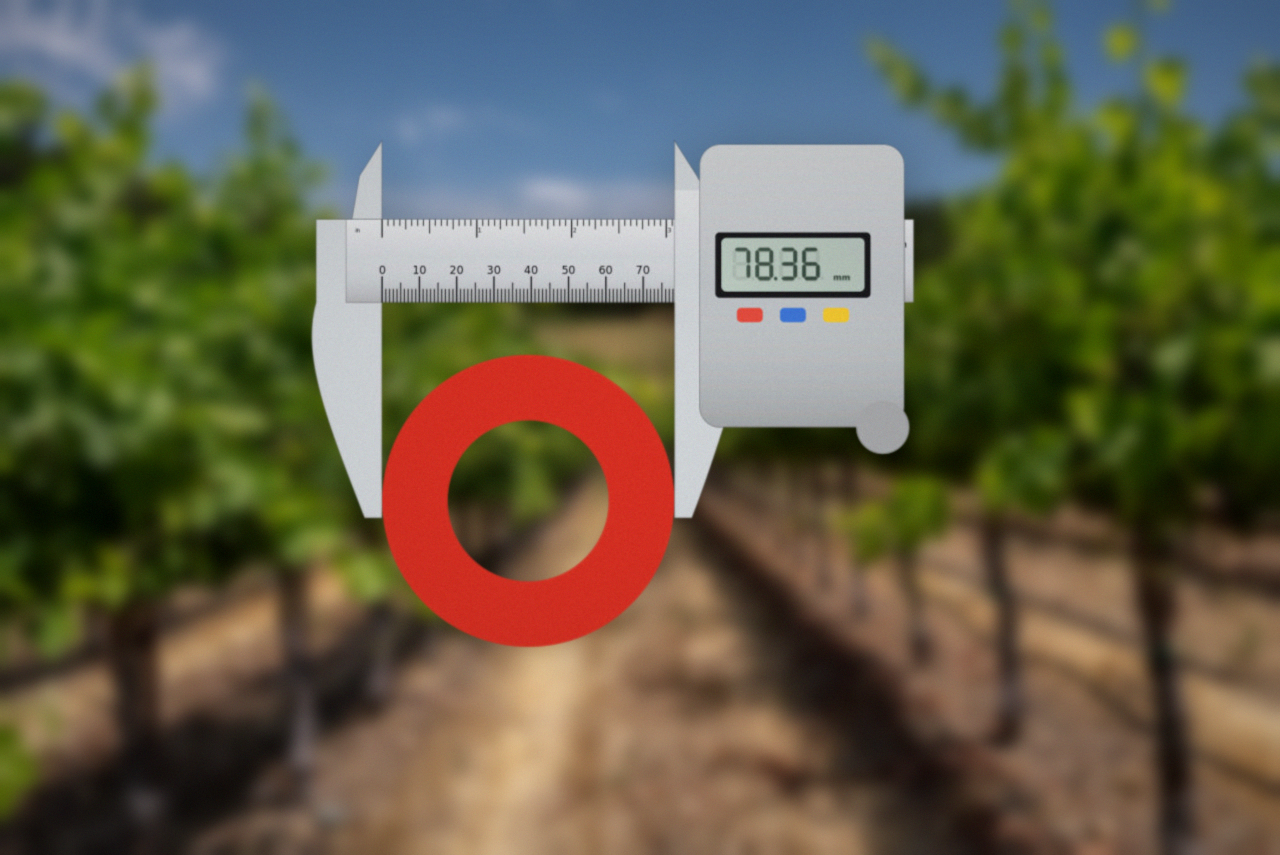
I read 78.36 mm
